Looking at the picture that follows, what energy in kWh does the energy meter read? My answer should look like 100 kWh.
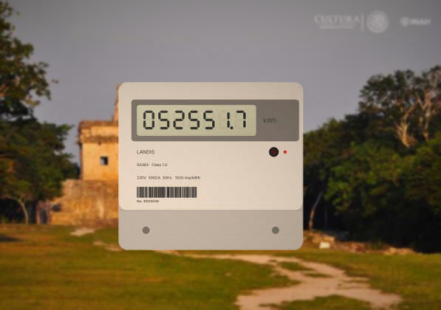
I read 52551.7 kWh
